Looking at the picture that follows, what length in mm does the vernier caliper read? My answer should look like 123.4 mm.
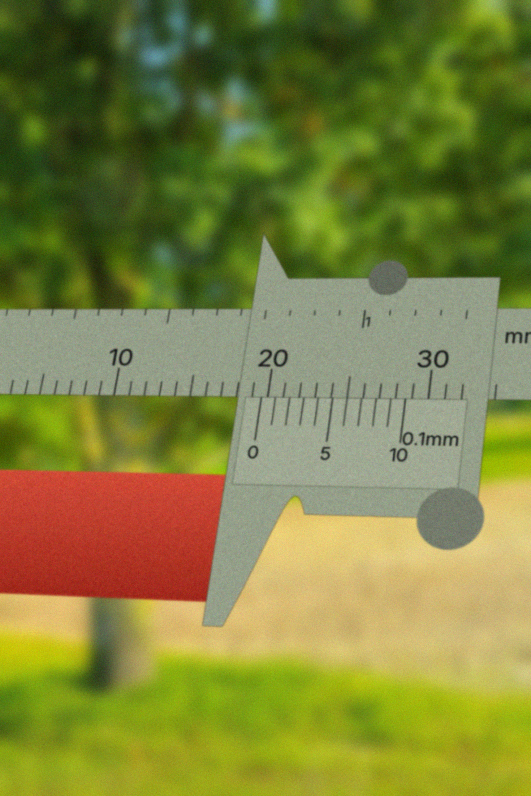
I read 19.6 mm
